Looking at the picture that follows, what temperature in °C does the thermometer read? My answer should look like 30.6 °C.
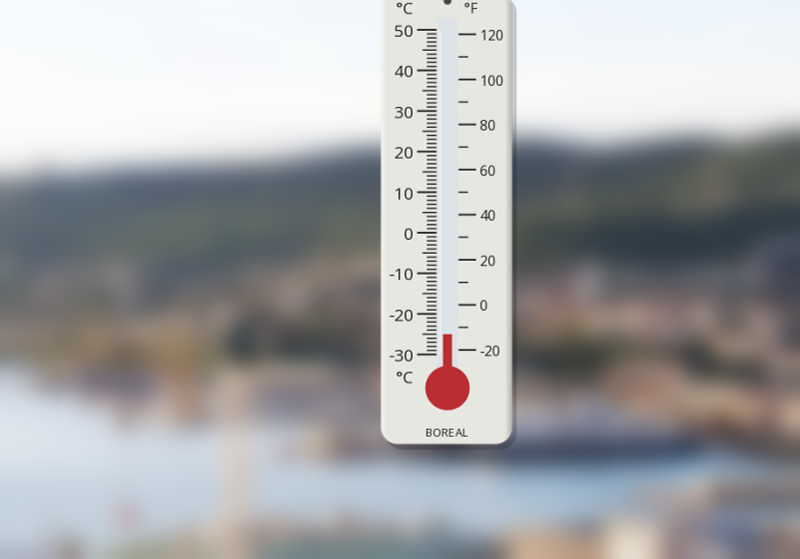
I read -25 °C
